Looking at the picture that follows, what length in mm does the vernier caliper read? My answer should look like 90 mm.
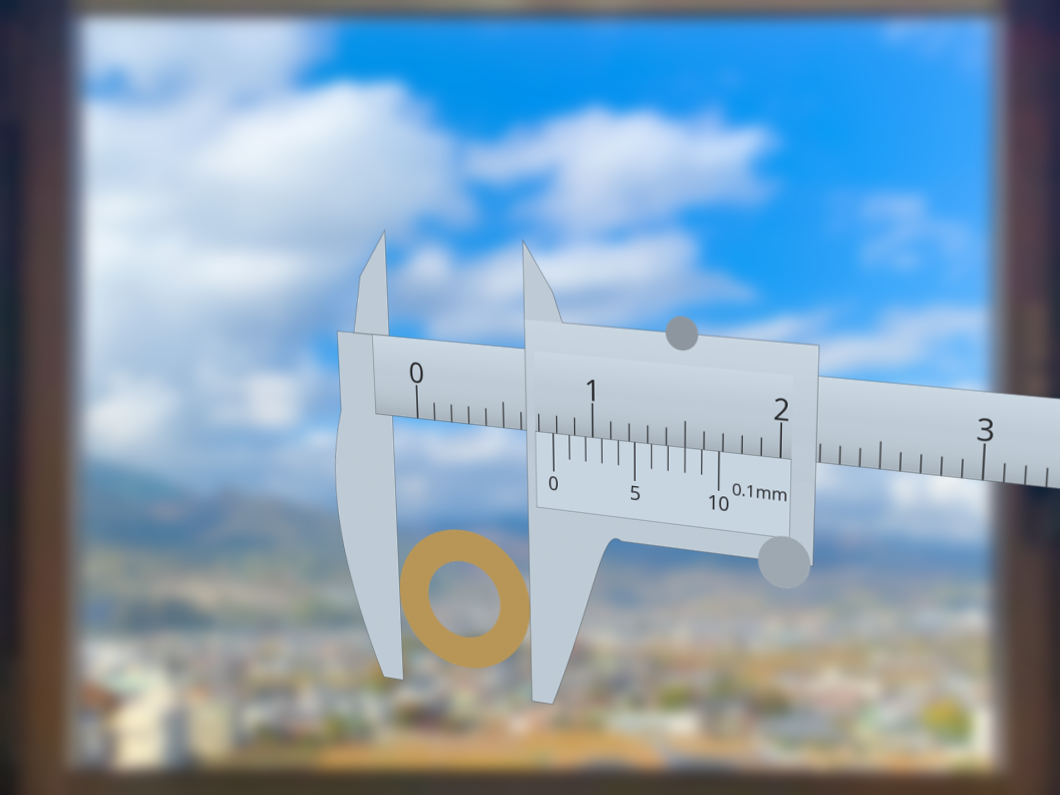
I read 7.8 mm
